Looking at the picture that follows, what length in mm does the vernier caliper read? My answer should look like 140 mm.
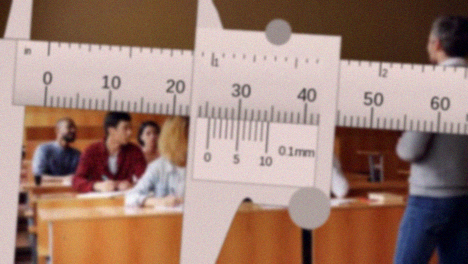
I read 25.5 mm
